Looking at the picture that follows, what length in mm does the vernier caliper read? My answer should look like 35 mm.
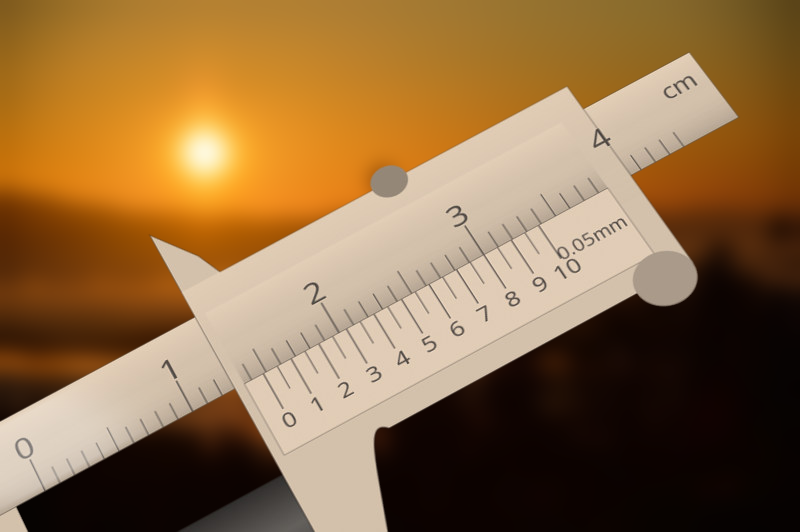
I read 14.8 mm
